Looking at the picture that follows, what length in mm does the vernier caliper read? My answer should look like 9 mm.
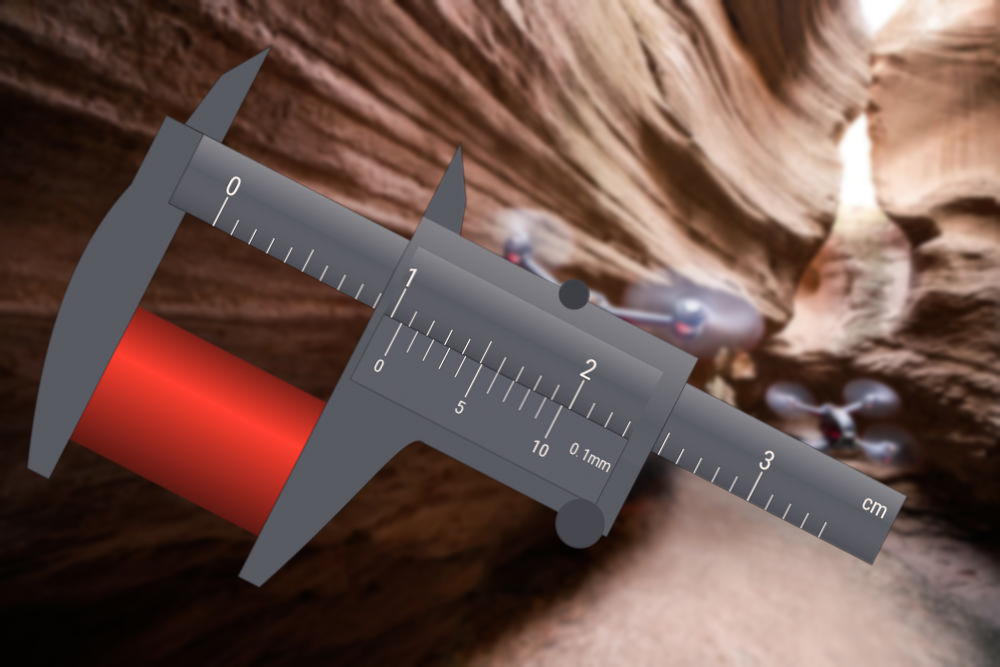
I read 10.6 mm
